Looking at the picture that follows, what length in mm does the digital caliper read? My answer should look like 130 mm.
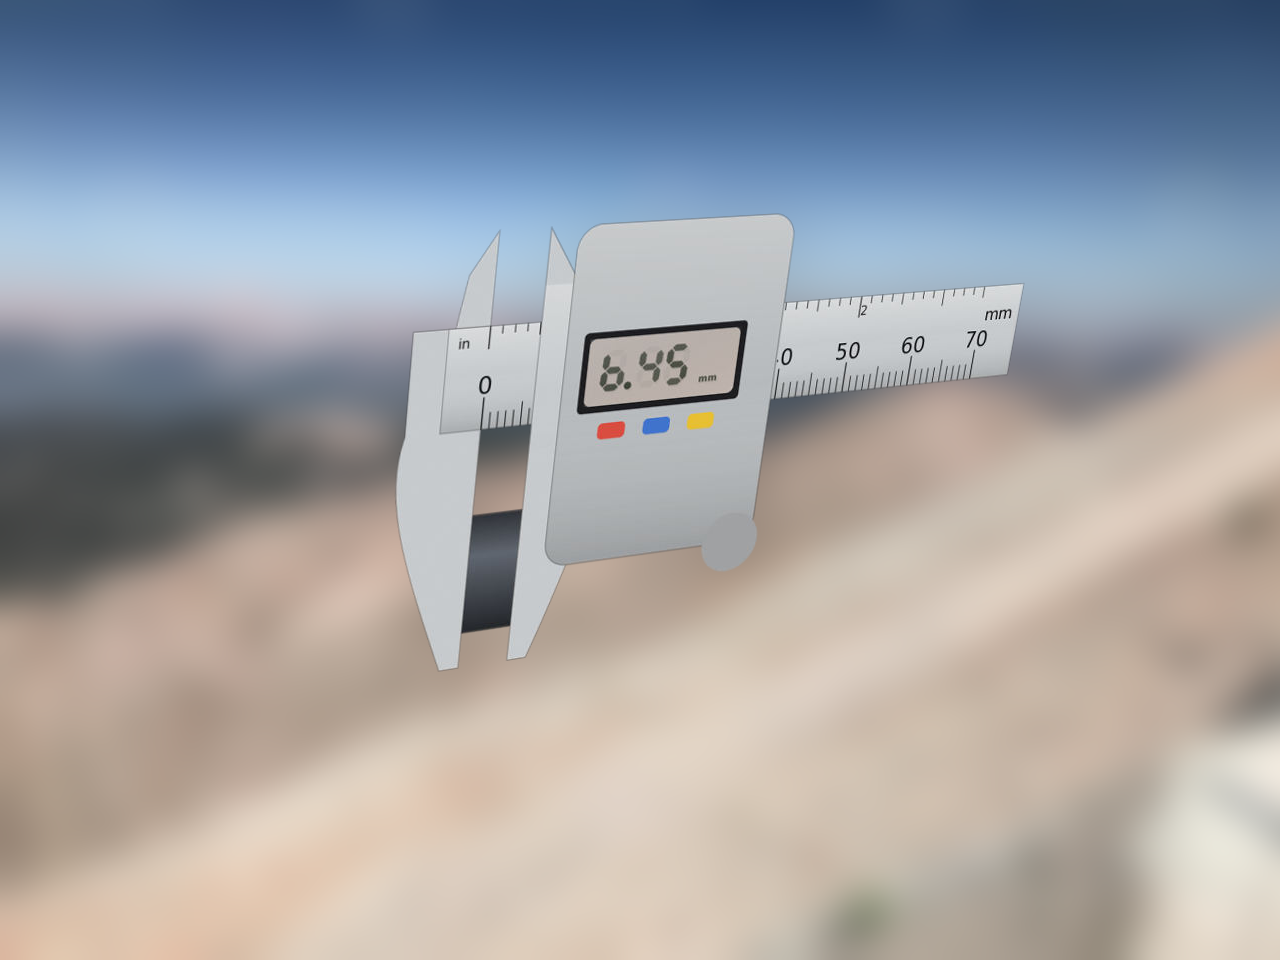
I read 6.45 mm
